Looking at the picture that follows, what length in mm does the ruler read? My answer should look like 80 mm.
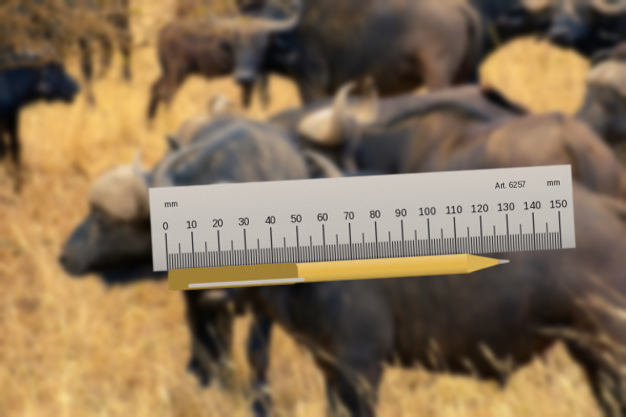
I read 130 mm
